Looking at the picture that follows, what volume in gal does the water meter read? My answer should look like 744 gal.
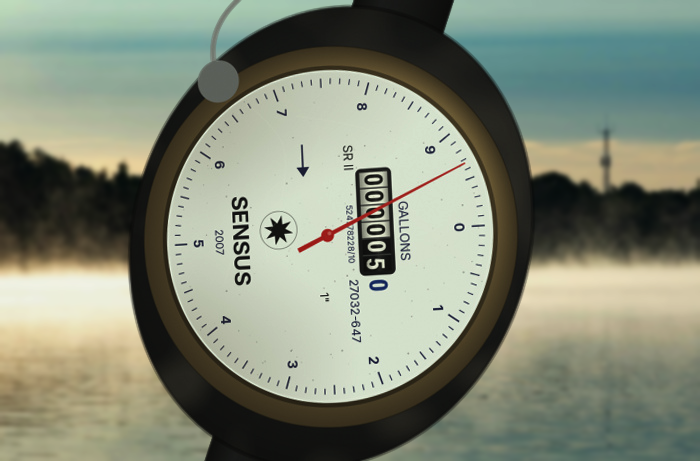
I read 49.3 gal
